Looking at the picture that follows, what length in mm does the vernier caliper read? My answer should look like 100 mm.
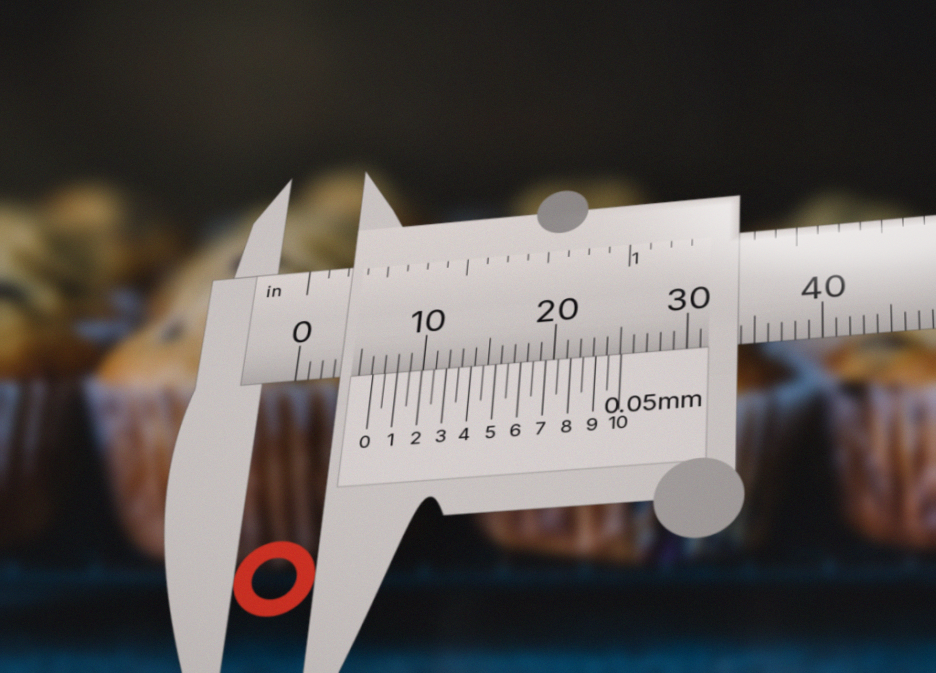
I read 6.1 mm
